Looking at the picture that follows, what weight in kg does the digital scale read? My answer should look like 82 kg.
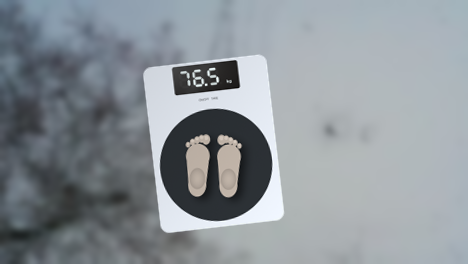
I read 76.5 kg
